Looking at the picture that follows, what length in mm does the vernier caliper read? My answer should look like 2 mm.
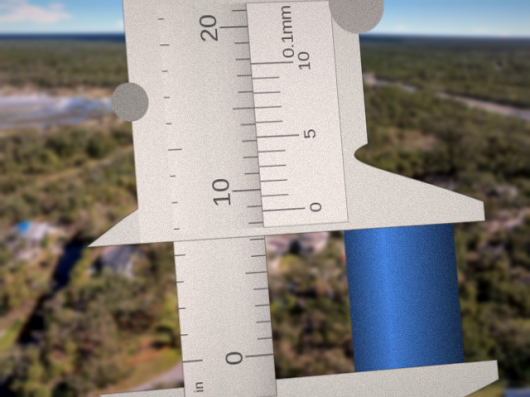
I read 8.7 mm
